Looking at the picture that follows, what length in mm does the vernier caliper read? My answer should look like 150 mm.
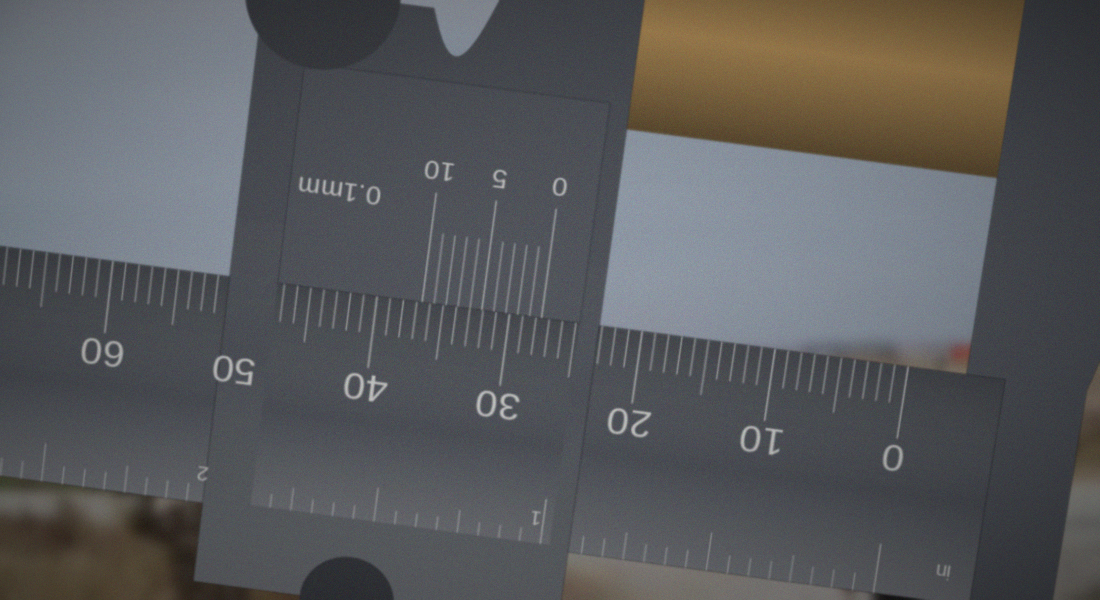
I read 27.6 mm
